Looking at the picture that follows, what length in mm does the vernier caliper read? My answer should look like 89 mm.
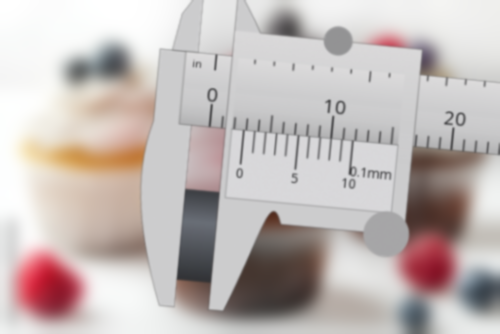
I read 2.8 mm
